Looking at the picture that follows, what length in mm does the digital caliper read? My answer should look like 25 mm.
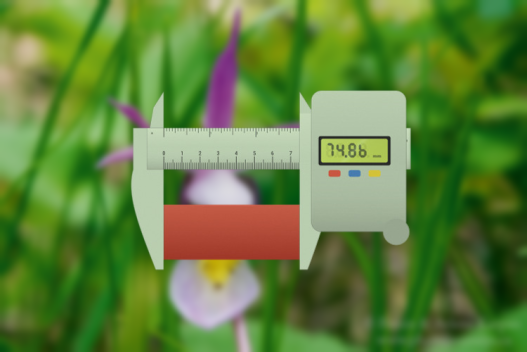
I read 74.86 mm
